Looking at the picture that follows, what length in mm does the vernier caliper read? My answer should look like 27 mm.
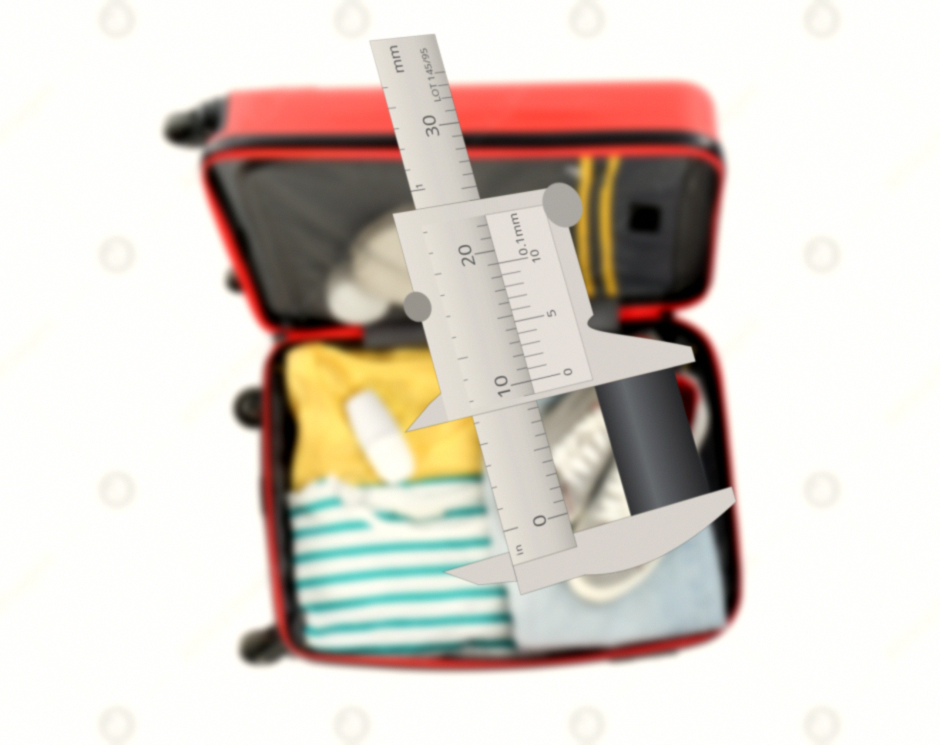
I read 10.0 mm
